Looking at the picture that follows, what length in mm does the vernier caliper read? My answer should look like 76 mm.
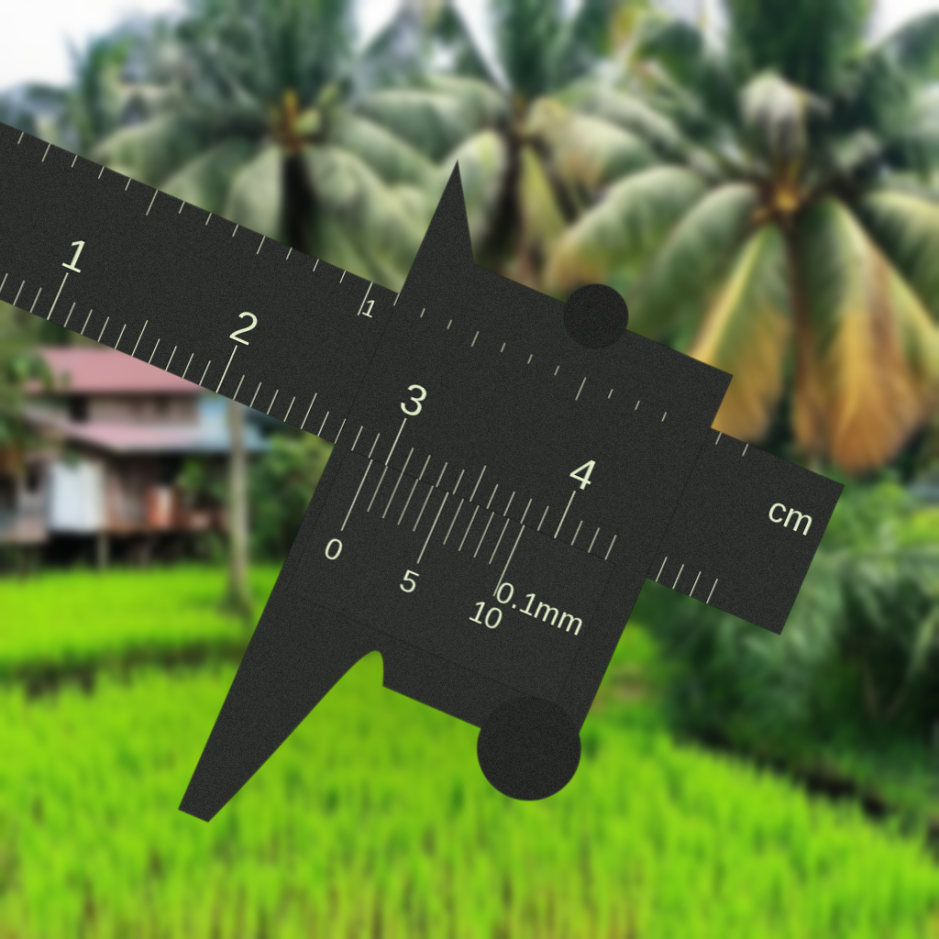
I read 29.2 mm
